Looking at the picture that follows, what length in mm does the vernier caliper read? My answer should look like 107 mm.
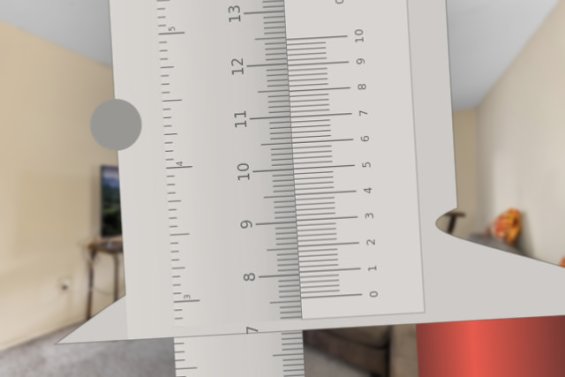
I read 75.6 mm
